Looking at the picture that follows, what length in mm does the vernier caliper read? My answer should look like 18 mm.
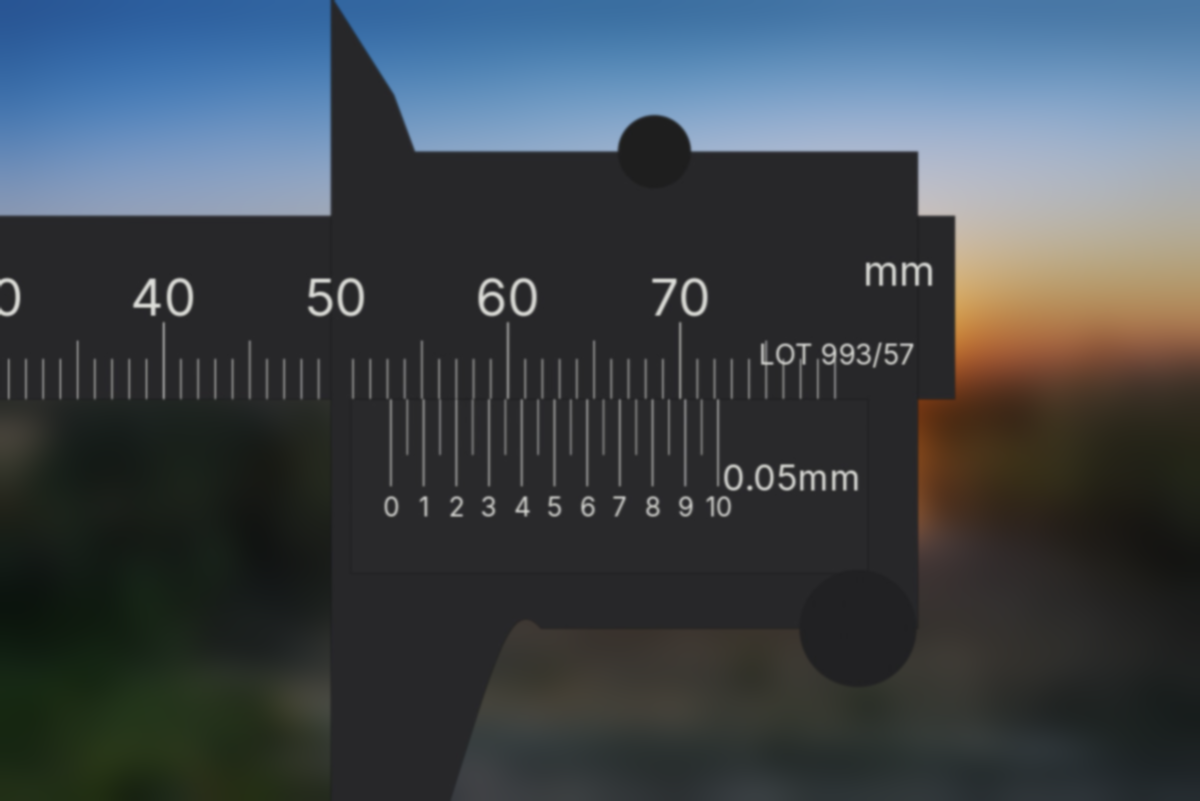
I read 53.2 mm
